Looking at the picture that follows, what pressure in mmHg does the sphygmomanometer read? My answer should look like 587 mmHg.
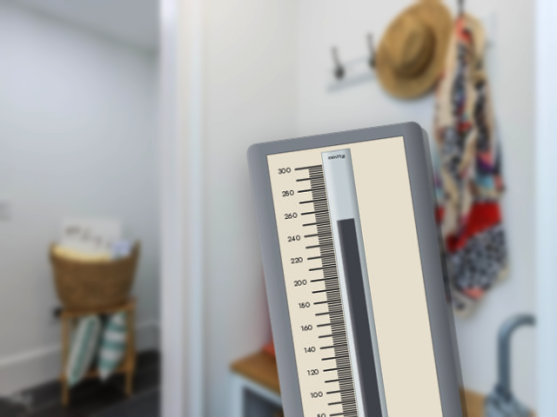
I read 250 mmHg
